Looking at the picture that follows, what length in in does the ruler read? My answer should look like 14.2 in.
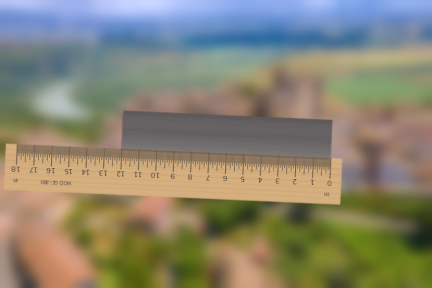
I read 12 in
